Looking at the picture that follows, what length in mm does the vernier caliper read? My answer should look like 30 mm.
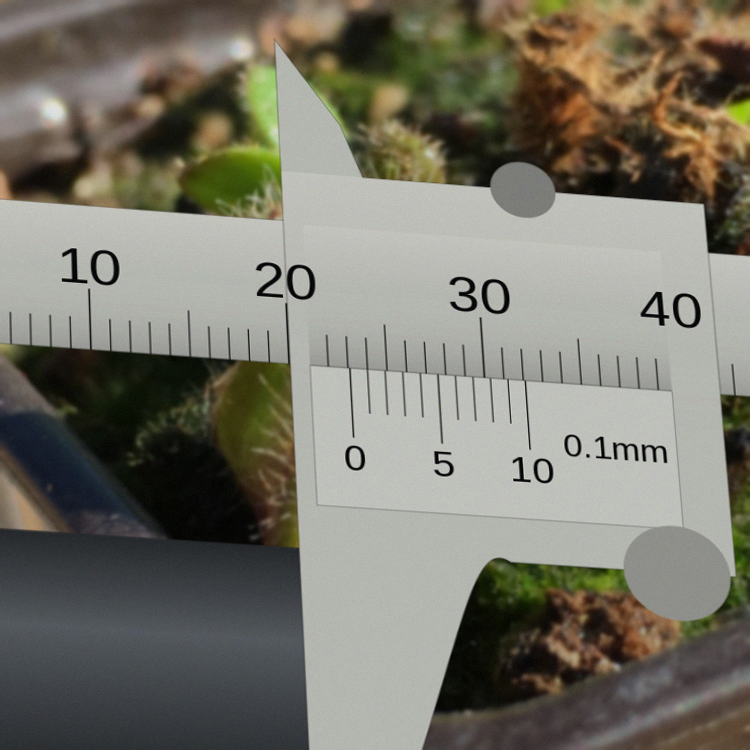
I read 23.1 mm
